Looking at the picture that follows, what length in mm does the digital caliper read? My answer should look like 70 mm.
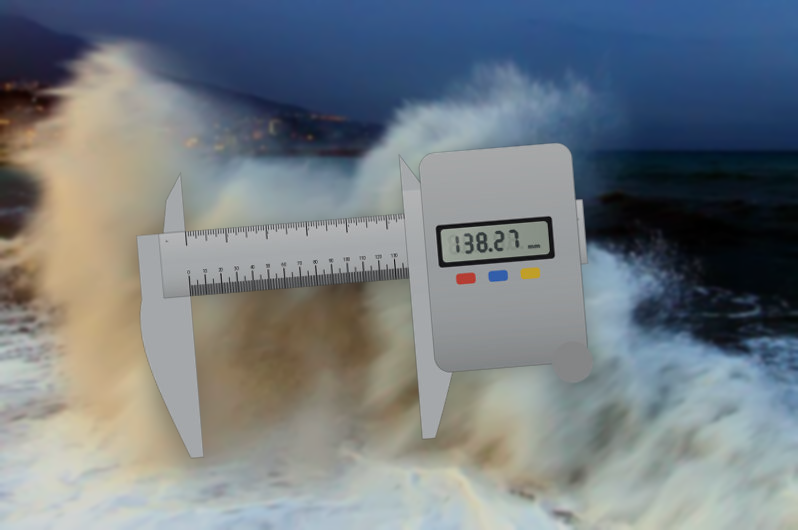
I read 138.27 mm
